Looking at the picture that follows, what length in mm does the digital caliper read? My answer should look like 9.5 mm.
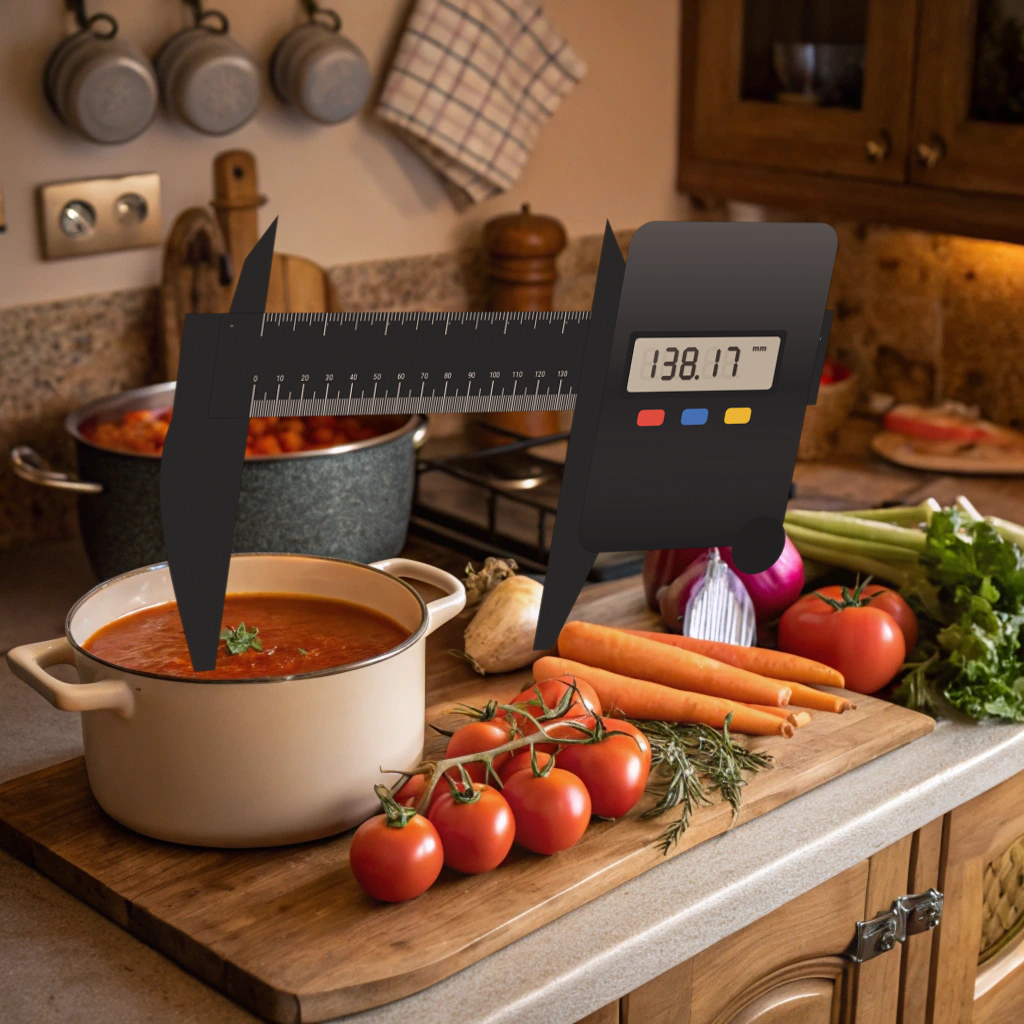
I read 138.17 mm
